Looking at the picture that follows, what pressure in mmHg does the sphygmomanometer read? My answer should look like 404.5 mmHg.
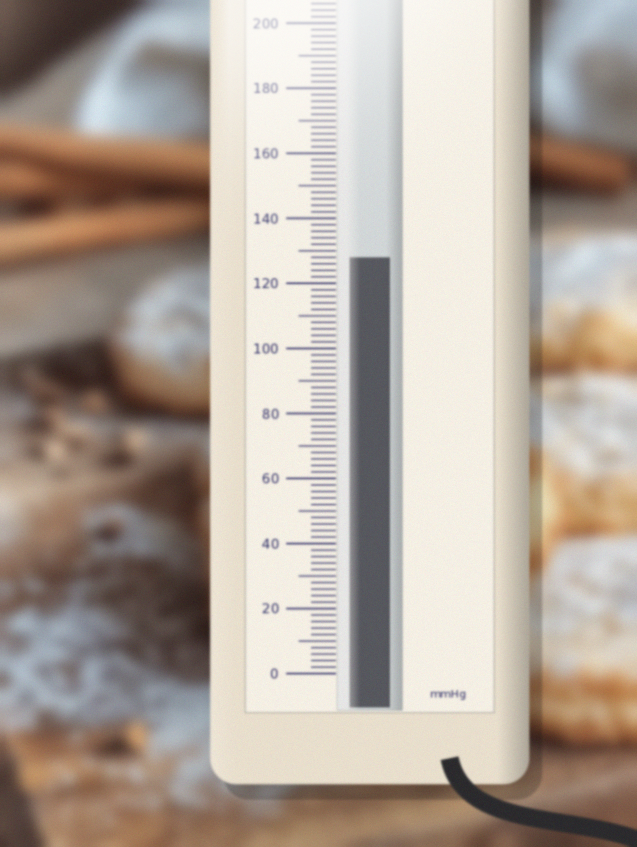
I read 128 mmHg
